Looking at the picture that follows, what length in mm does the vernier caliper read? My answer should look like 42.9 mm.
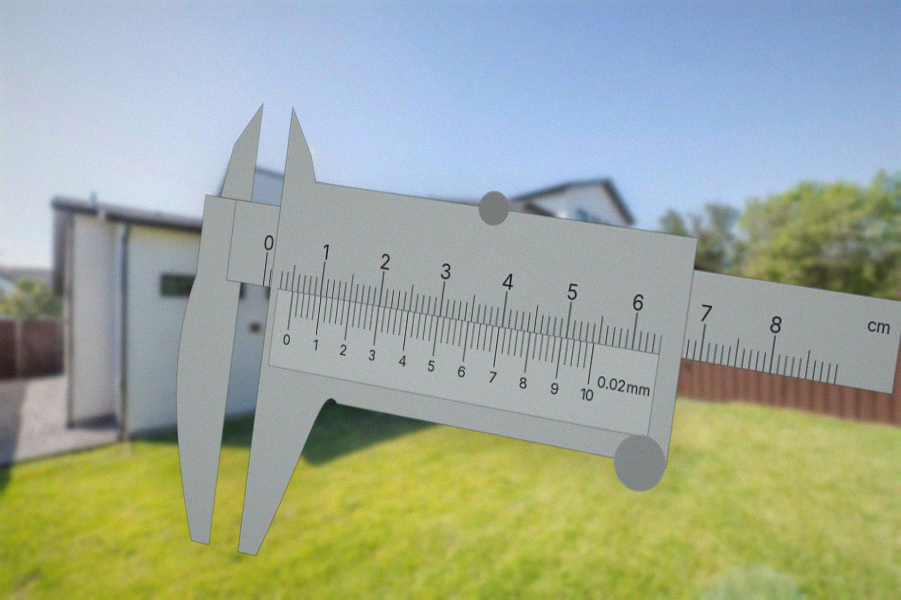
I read 5.2 mm
